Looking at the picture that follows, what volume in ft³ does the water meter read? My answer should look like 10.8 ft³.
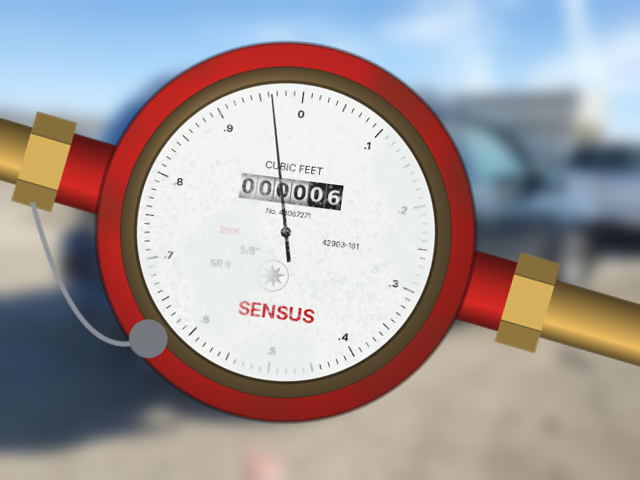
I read 5.96 ft³
